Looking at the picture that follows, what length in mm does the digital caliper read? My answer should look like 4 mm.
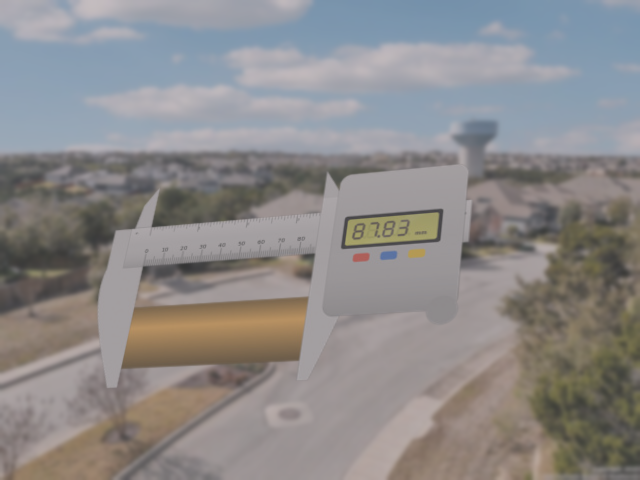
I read 87.83 mm
